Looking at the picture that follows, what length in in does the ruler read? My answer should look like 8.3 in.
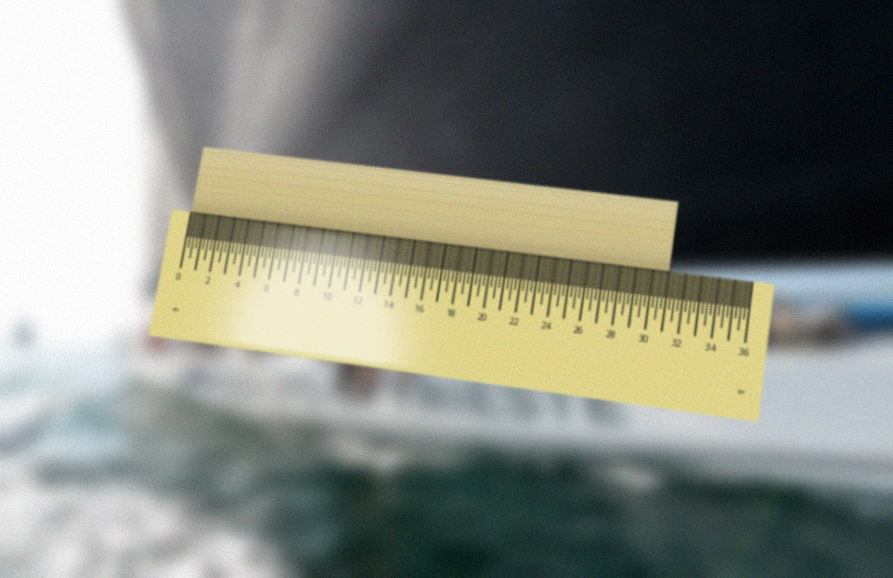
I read 31 in
